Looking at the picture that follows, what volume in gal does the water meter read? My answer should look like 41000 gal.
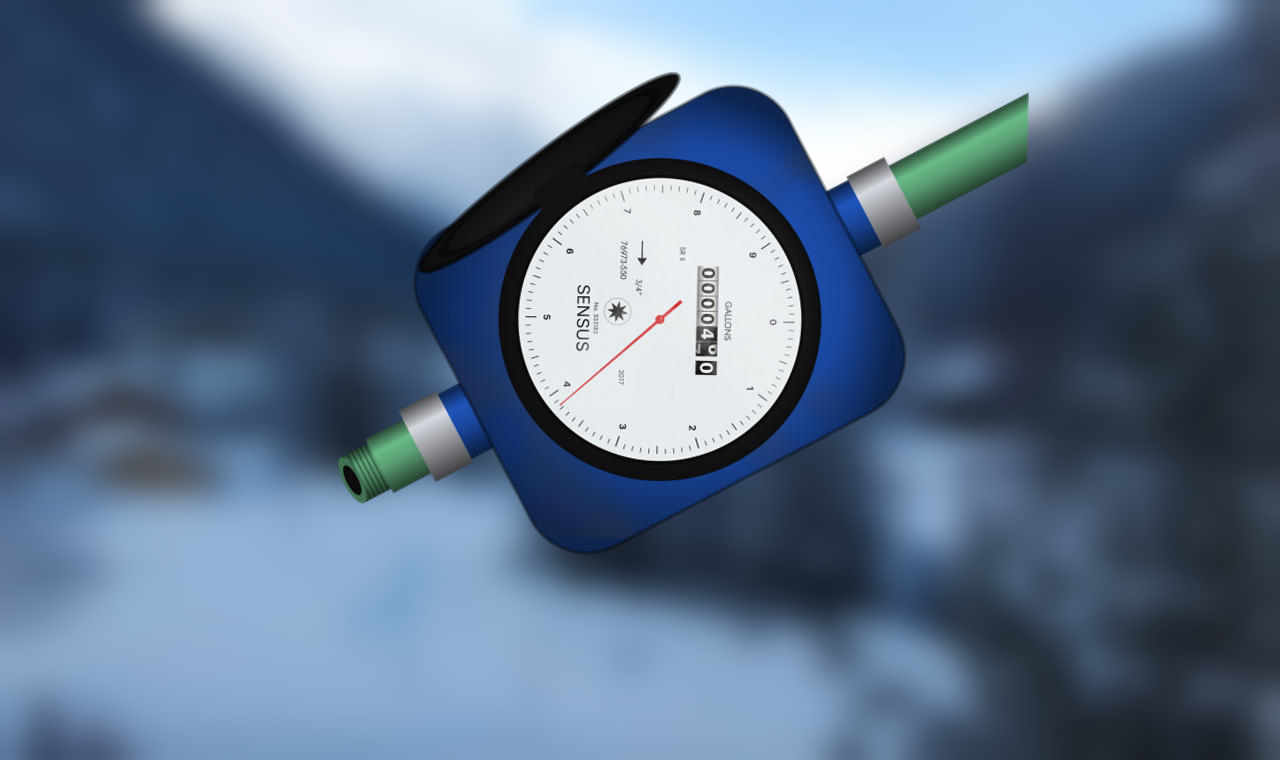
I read 463.8 gal
